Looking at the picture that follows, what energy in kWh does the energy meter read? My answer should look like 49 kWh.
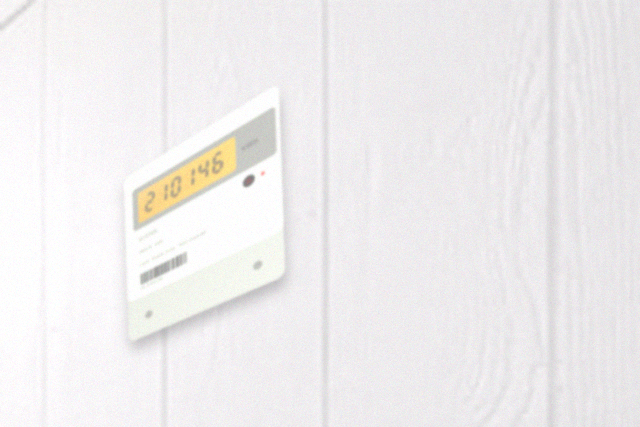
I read 210146 kWh
